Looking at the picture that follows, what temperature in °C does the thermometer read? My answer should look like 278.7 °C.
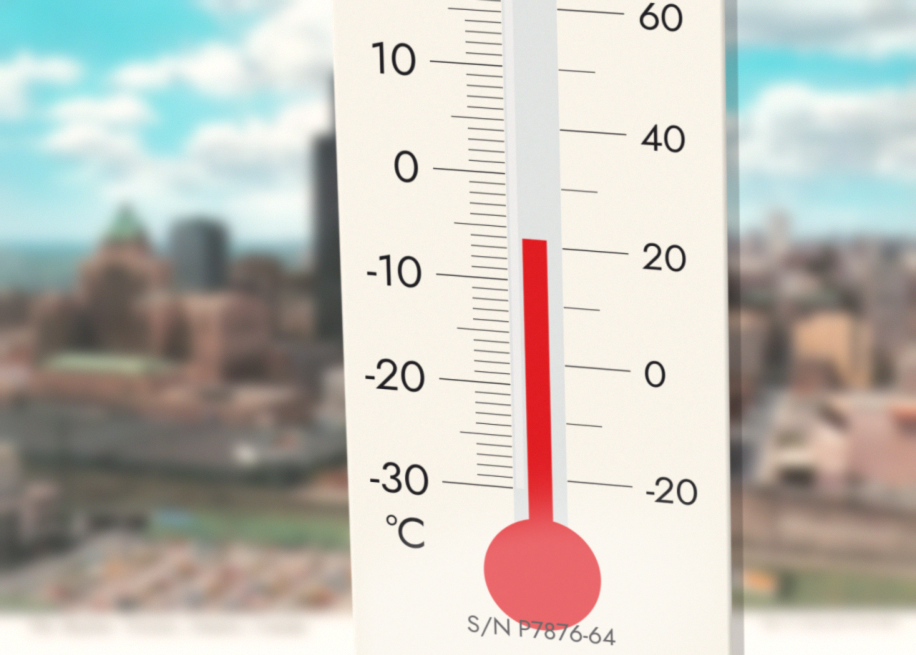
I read -6 °C
